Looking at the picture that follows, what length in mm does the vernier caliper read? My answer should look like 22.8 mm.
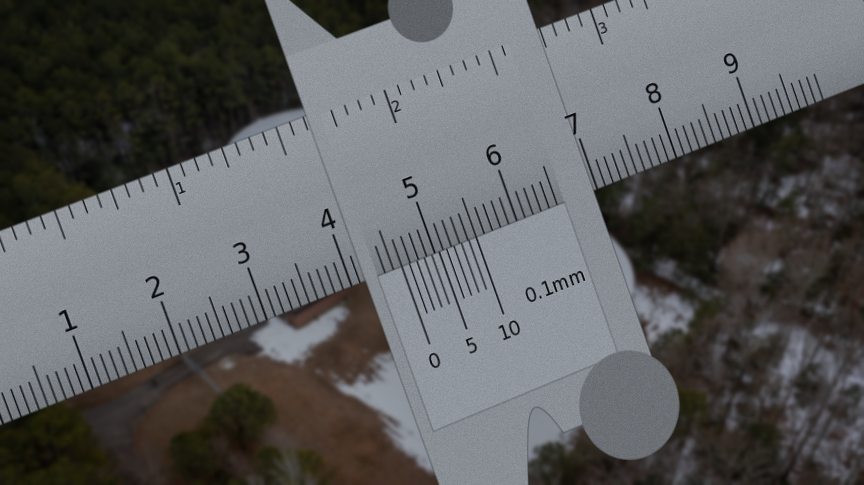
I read 46.0 mm
